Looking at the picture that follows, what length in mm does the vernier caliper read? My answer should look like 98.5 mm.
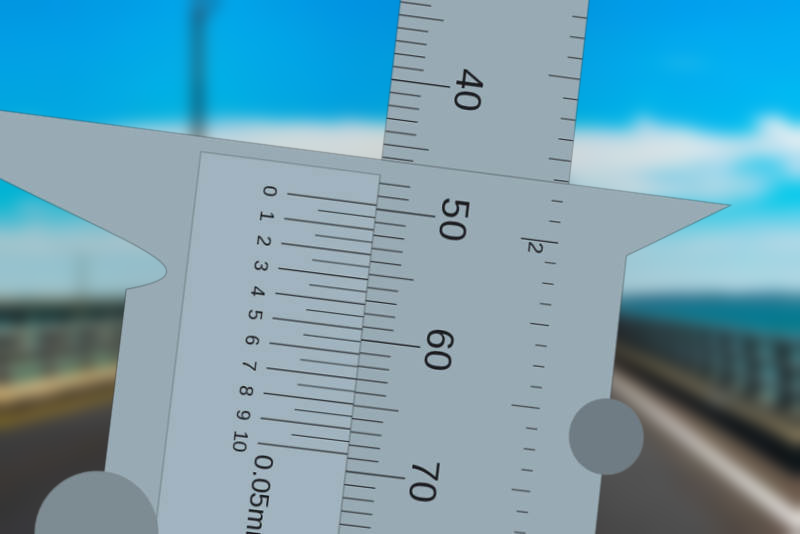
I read 49.7 mm
